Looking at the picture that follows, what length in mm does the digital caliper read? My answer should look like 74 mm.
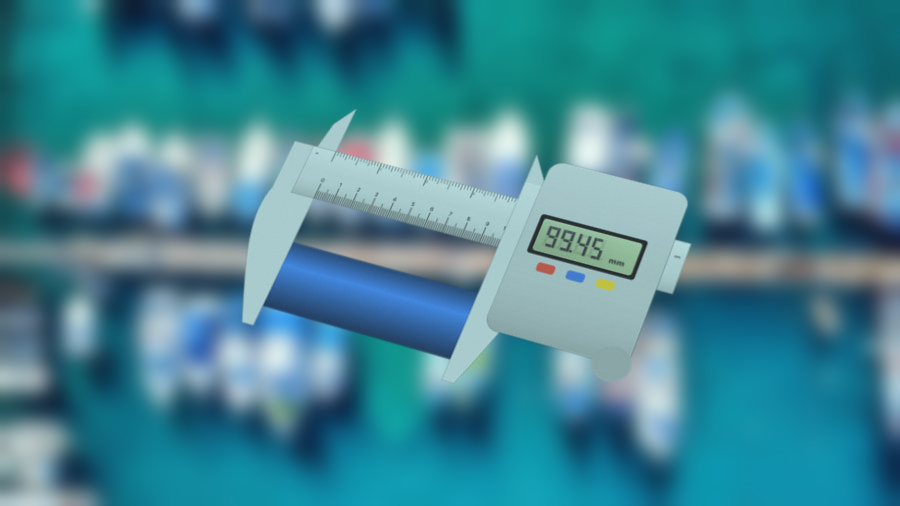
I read 99.45 mm
